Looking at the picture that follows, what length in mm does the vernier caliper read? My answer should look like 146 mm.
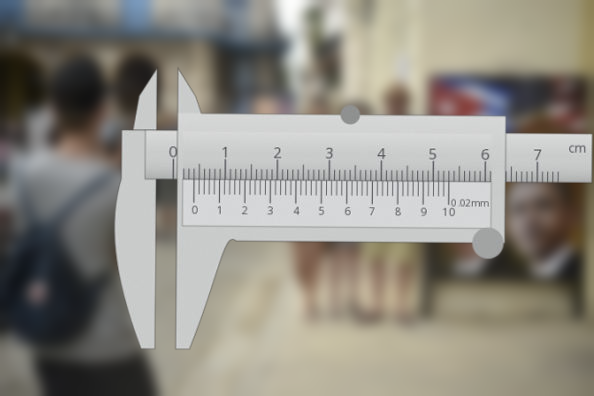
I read 4.0 mm
